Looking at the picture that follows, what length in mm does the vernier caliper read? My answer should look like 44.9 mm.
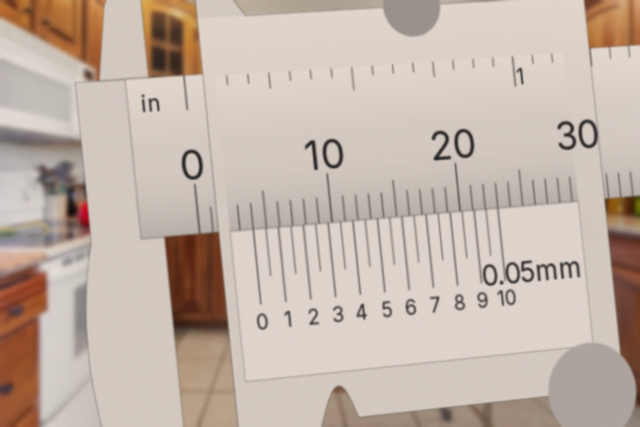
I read 4.0 mm
